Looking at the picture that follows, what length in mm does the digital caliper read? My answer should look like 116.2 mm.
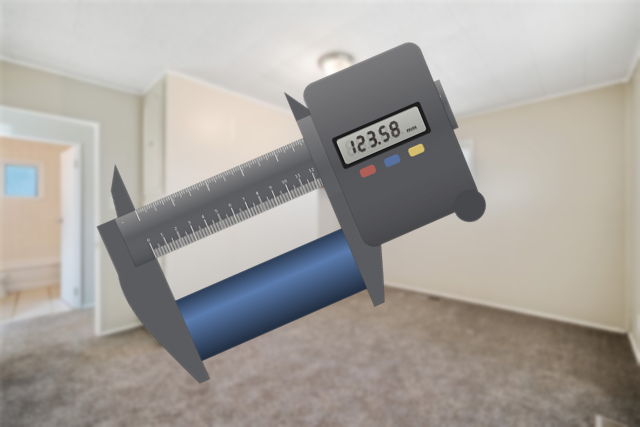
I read 123.58 mm
